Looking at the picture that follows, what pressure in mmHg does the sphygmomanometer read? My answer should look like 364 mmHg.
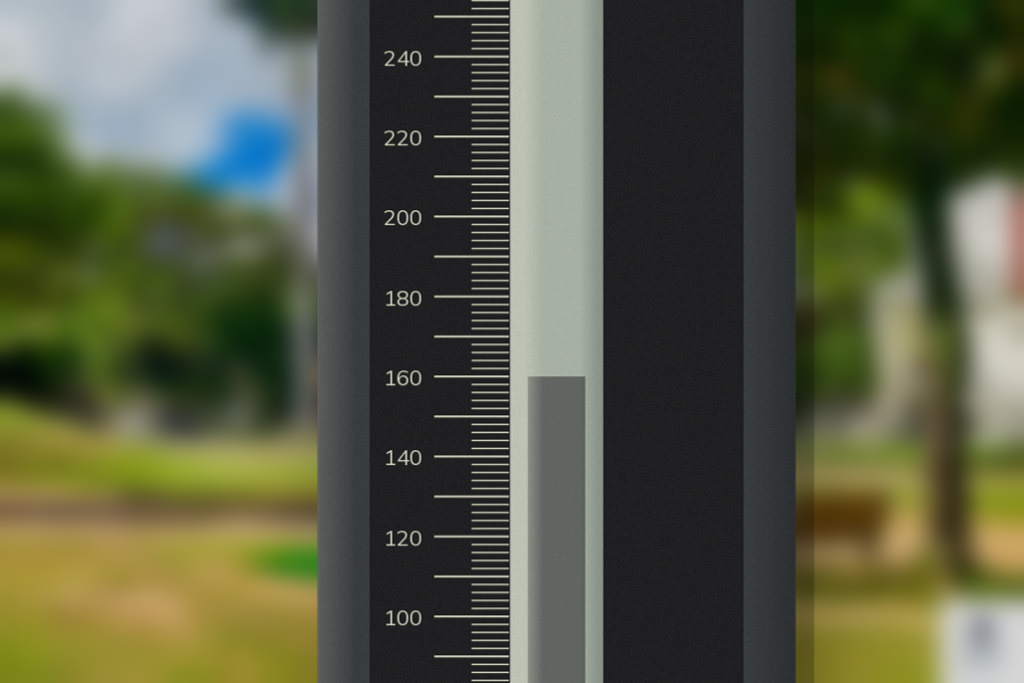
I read 160 mmHg
